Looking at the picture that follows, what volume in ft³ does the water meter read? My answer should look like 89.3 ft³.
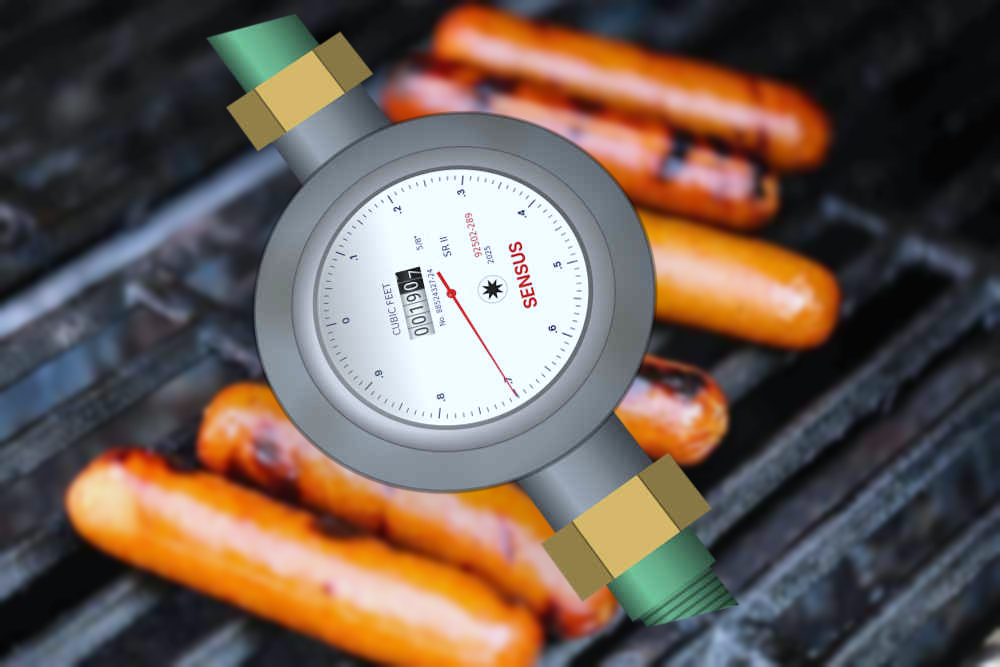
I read 1906.70 ft³
